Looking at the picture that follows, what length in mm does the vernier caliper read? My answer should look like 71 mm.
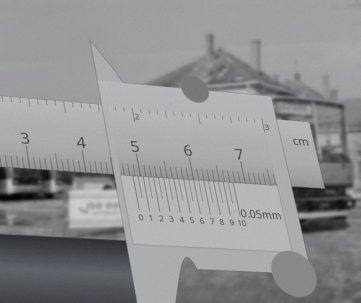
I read 48.6 mm
